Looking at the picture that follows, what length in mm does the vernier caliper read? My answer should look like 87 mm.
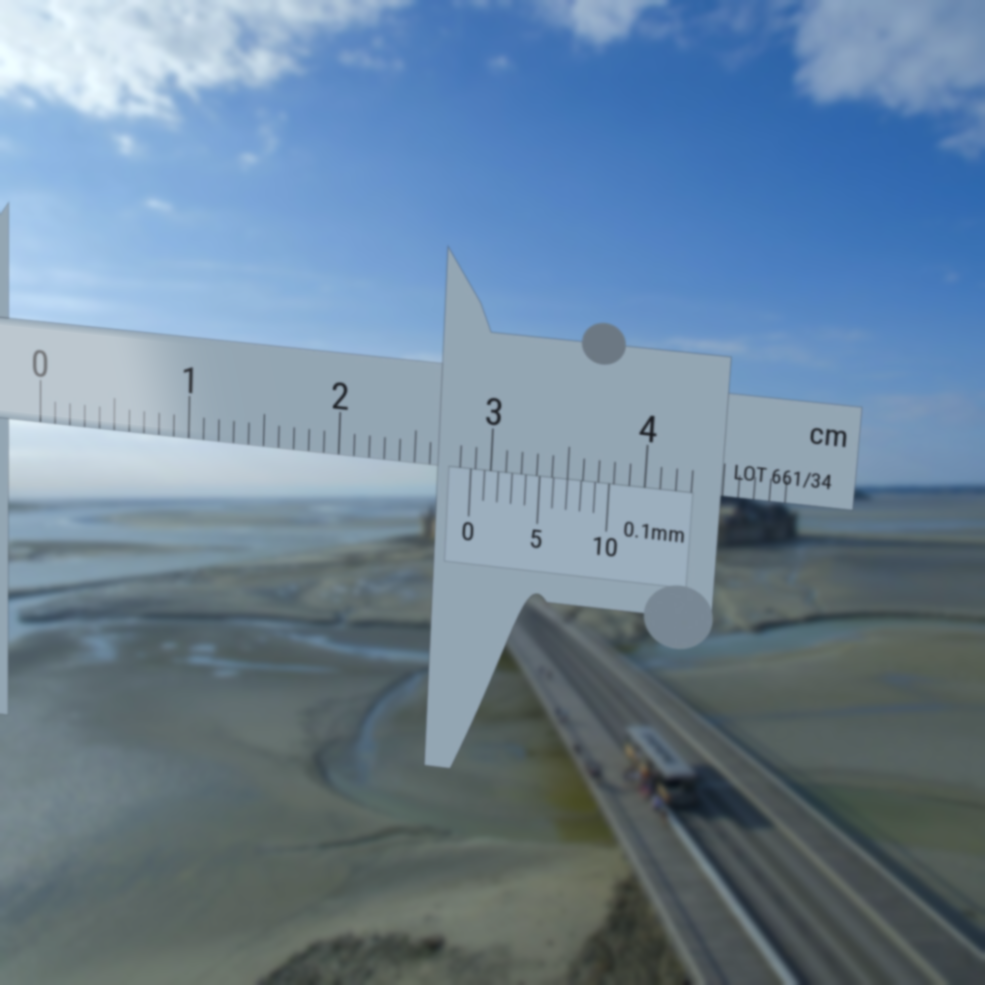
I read 28.7 mm
